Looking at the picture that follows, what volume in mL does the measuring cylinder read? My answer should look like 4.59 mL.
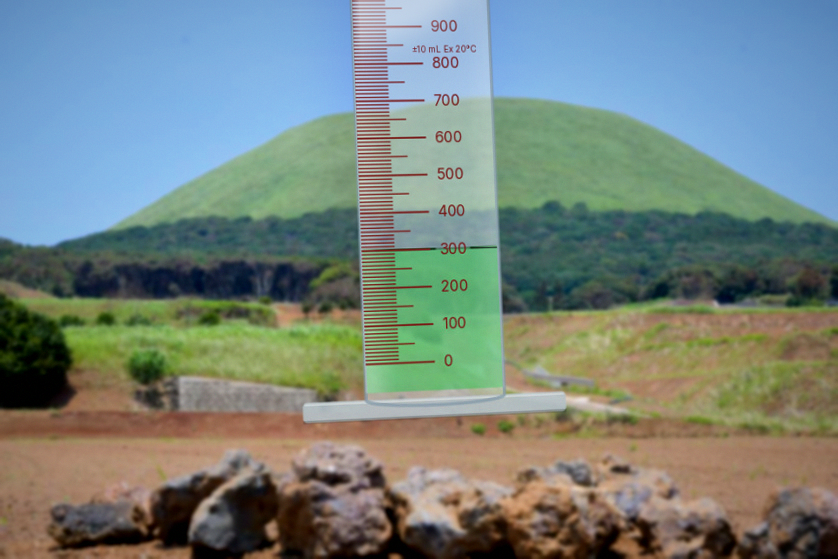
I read 300 mL
